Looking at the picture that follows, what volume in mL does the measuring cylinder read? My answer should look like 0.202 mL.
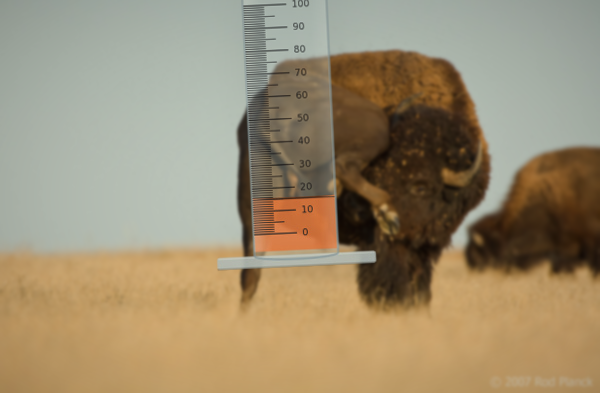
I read 15 mL
